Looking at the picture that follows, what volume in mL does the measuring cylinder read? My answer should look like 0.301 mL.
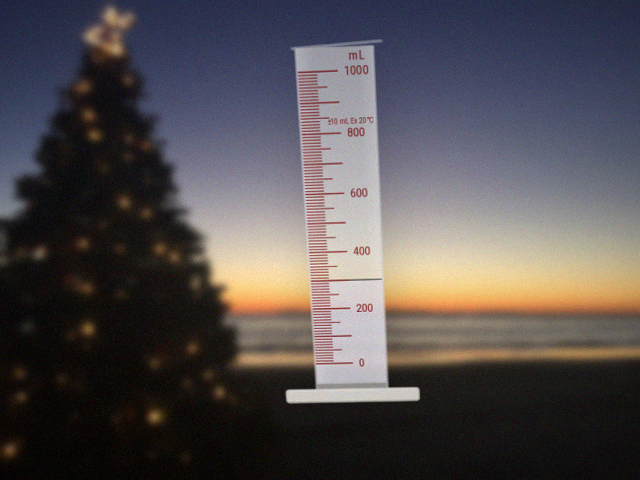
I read 300 mL
